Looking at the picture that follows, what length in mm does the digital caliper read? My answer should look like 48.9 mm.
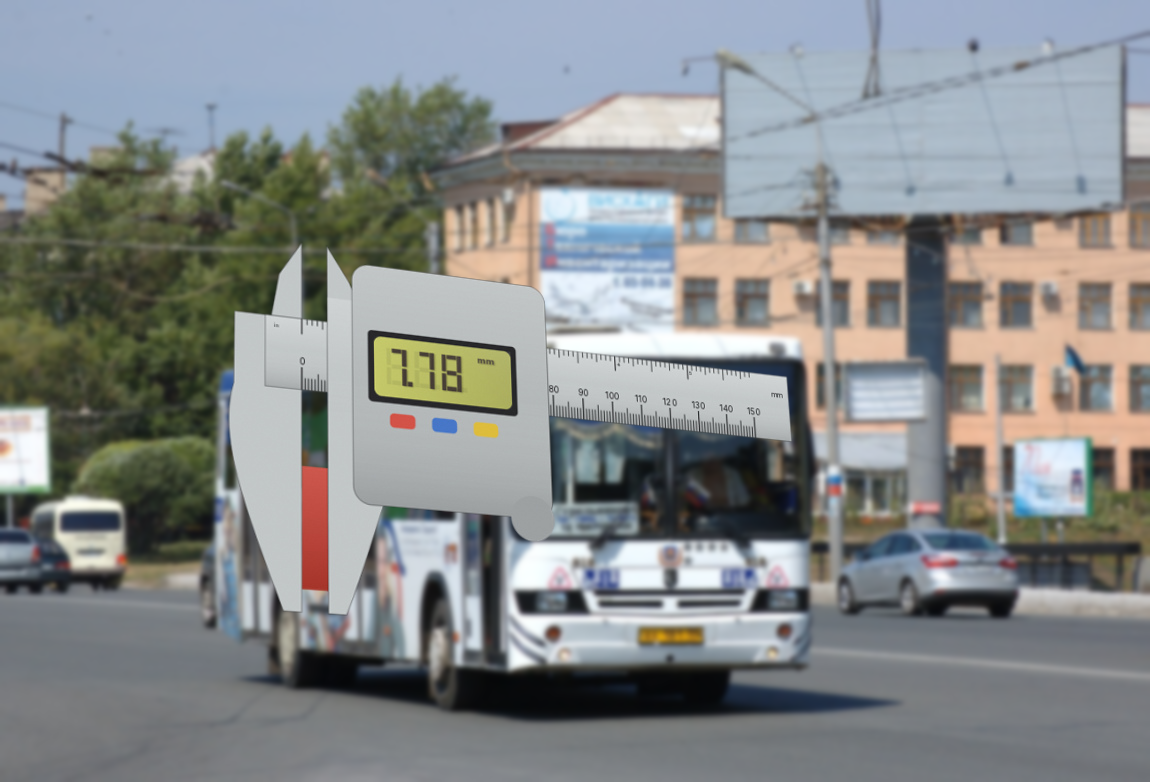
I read 7.78 mm
